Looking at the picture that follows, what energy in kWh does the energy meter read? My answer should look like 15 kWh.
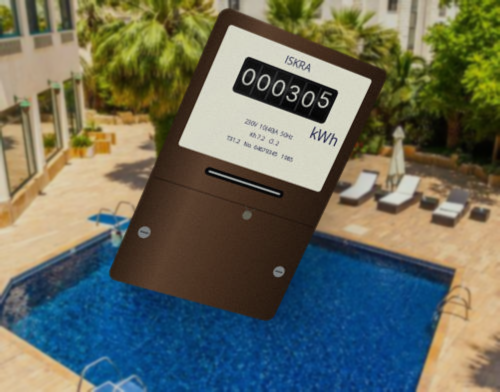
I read 305 kWh
